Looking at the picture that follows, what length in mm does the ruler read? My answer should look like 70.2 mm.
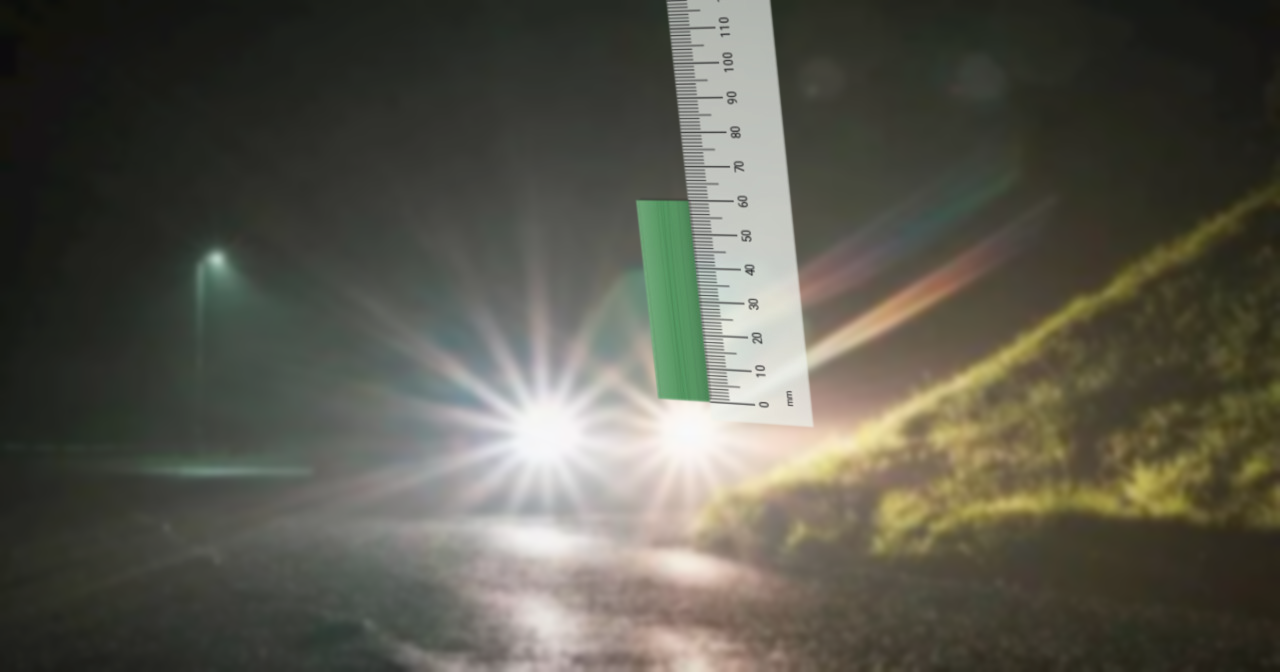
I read 60 mm
